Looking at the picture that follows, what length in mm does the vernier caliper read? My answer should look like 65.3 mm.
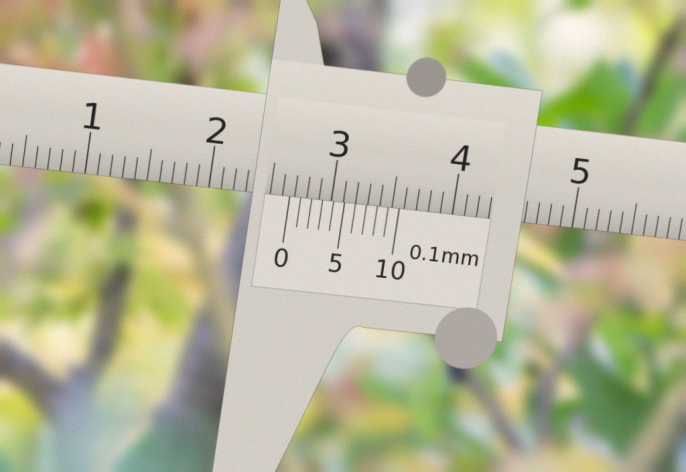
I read 26.6 mm
